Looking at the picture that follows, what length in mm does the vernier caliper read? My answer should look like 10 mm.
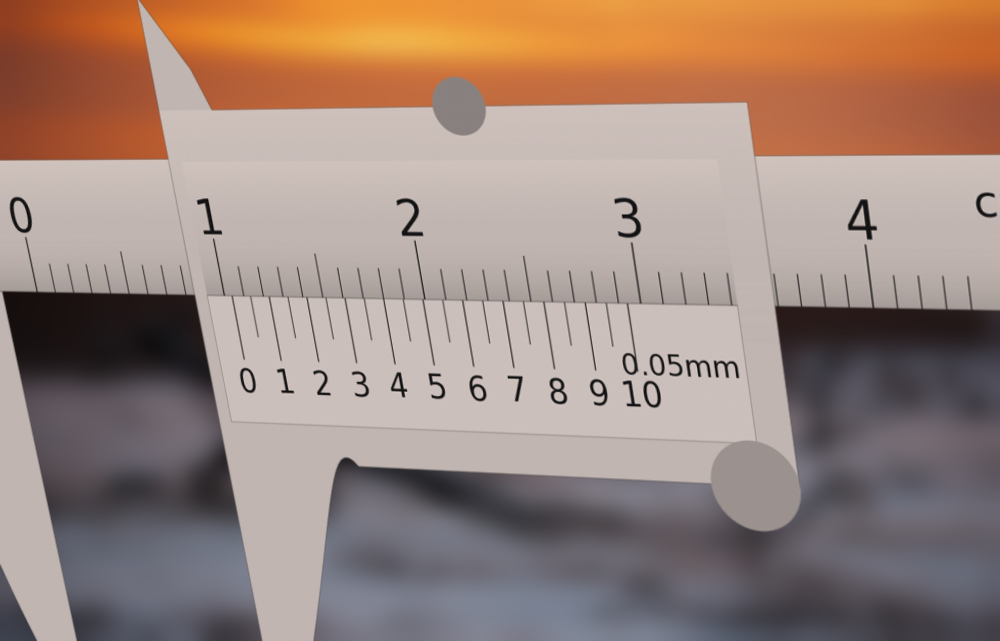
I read 10.4 mm
